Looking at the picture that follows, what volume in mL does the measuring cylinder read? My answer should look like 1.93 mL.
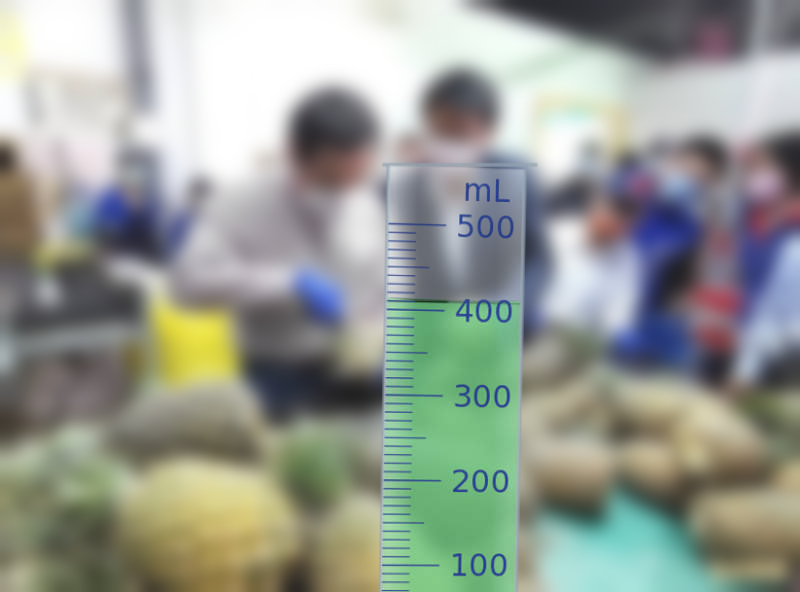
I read 410 mL
